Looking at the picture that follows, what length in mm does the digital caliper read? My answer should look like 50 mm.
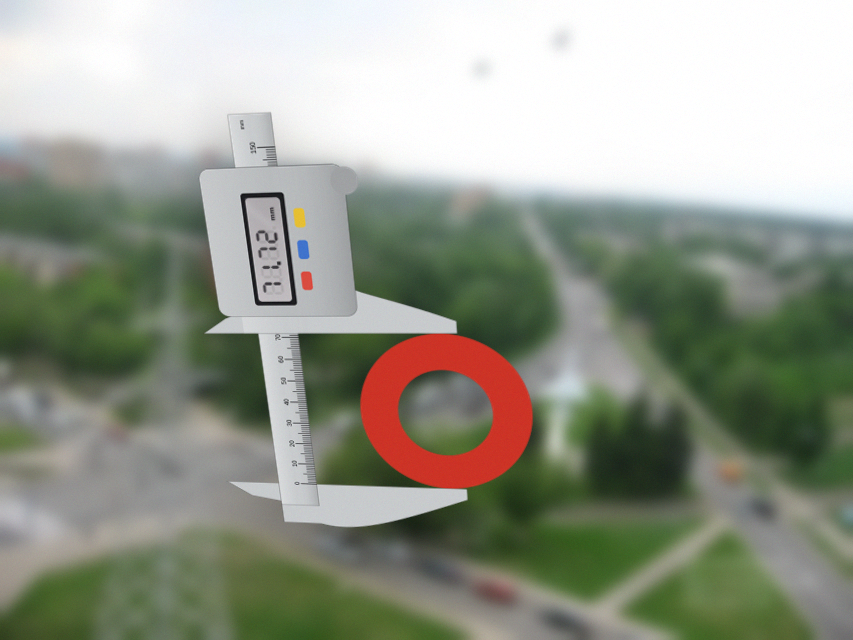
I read 71.72 mm
